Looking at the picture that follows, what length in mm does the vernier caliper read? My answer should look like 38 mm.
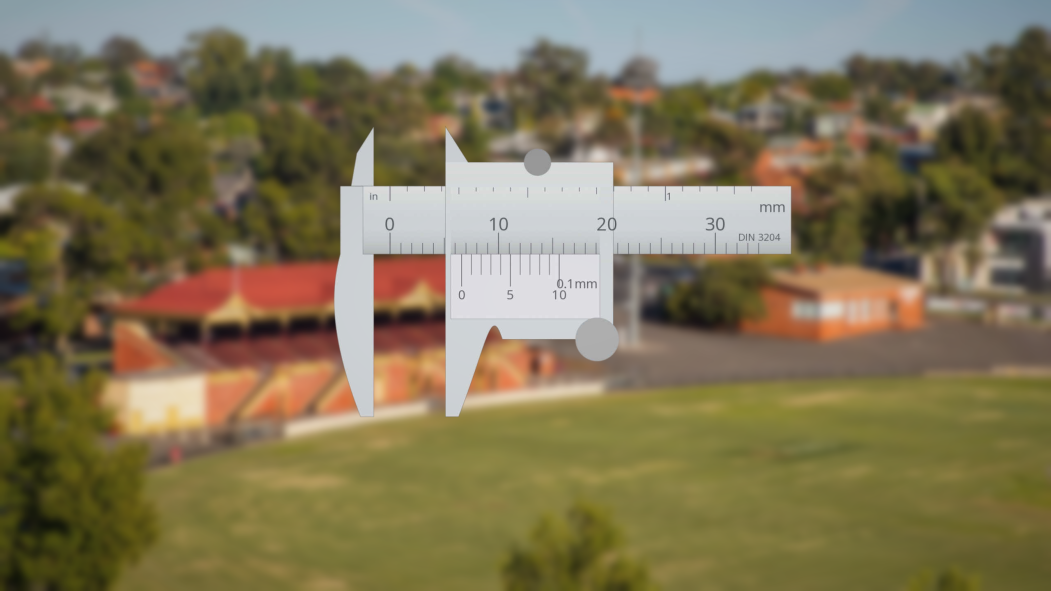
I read 6.6 mm
